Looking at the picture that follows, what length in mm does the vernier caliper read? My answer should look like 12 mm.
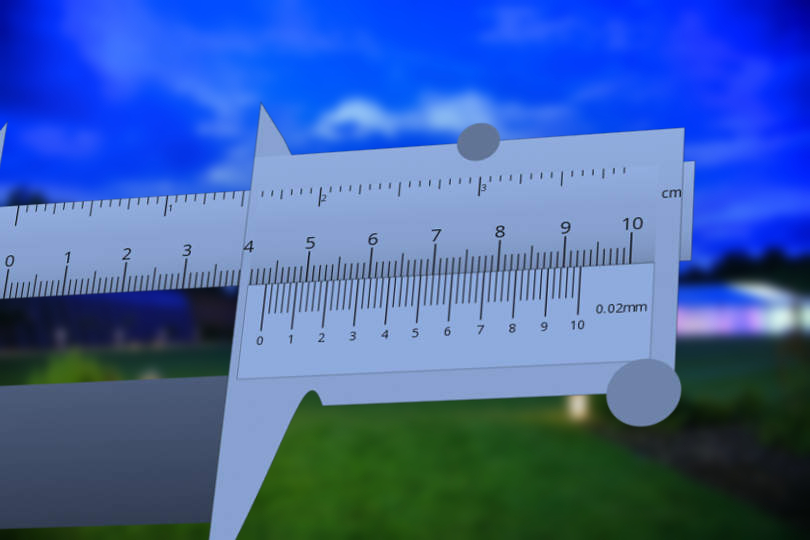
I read 43.6 mm
